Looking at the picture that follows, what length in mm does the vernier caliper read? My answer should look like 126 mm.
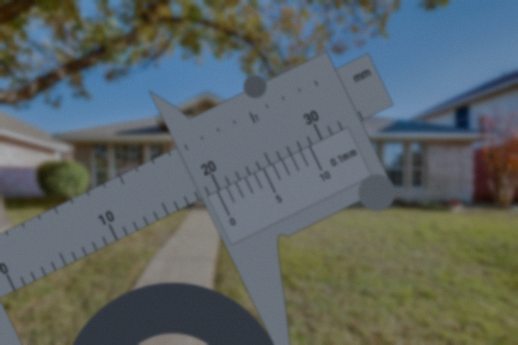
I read 19.8 mm
